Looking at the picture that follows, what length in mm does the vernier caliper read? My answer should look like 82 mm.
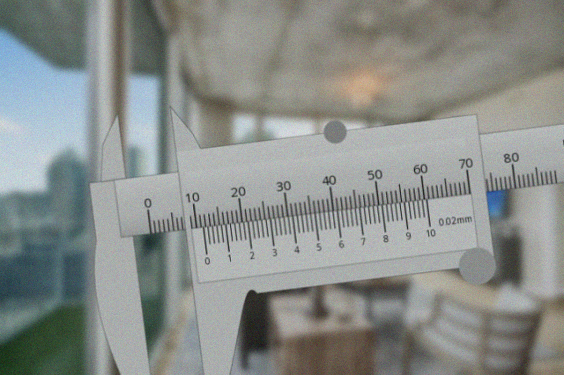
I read 11.5 mm
